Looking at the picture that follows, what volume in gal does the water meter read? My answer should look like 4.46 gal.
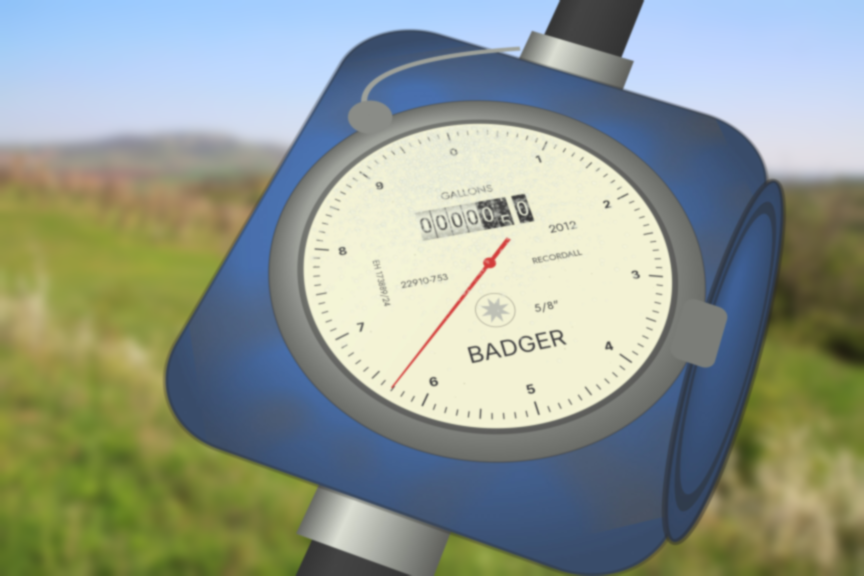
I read 46.3 gal
